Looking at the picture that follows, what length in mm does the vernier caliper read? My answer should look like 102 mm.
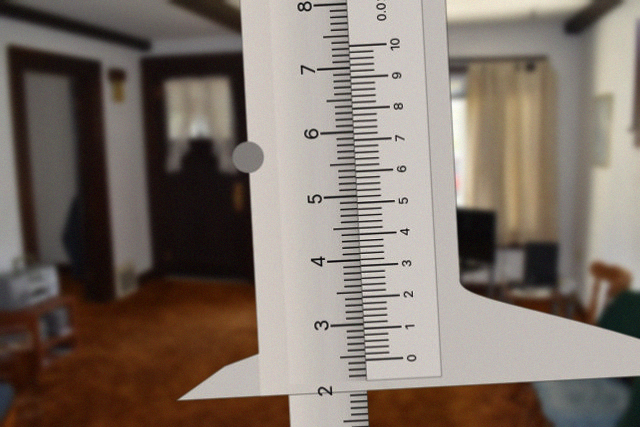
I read 24.4 mm
